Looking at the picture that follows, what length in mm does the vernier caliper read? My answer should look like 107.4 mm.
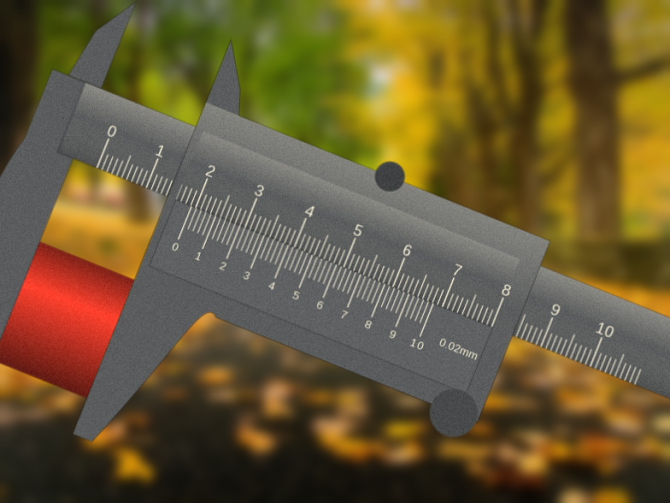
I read 19.2 mm
